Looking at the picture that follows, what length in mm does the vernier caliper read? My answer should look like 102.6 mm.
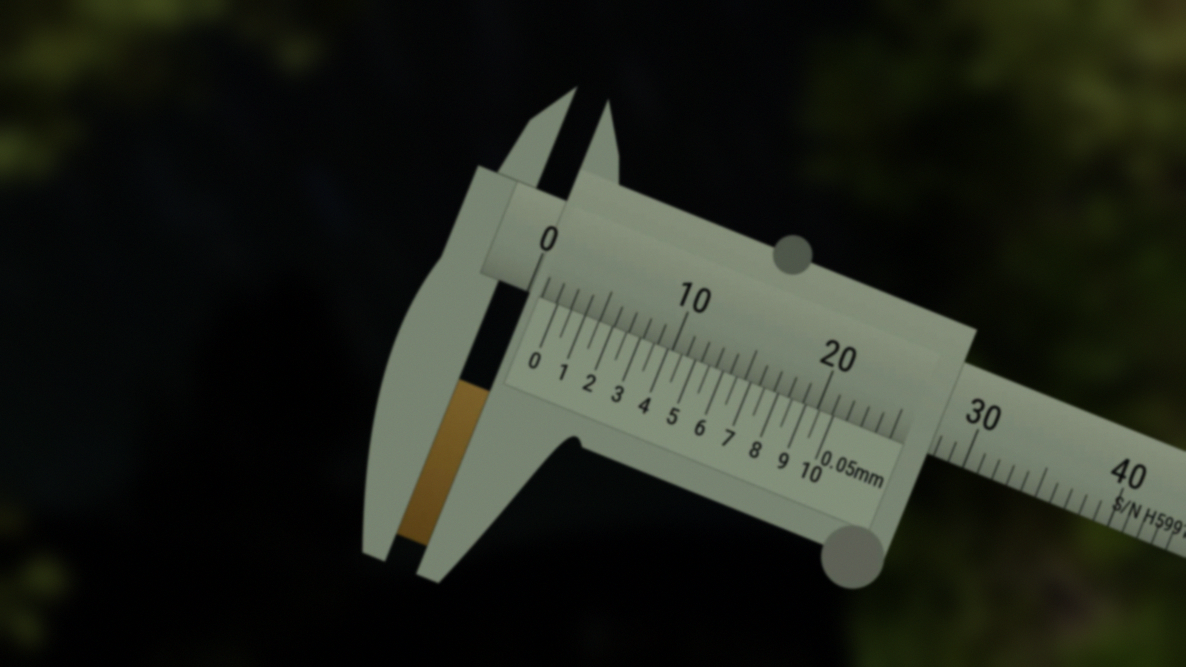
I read 2.1 mm
